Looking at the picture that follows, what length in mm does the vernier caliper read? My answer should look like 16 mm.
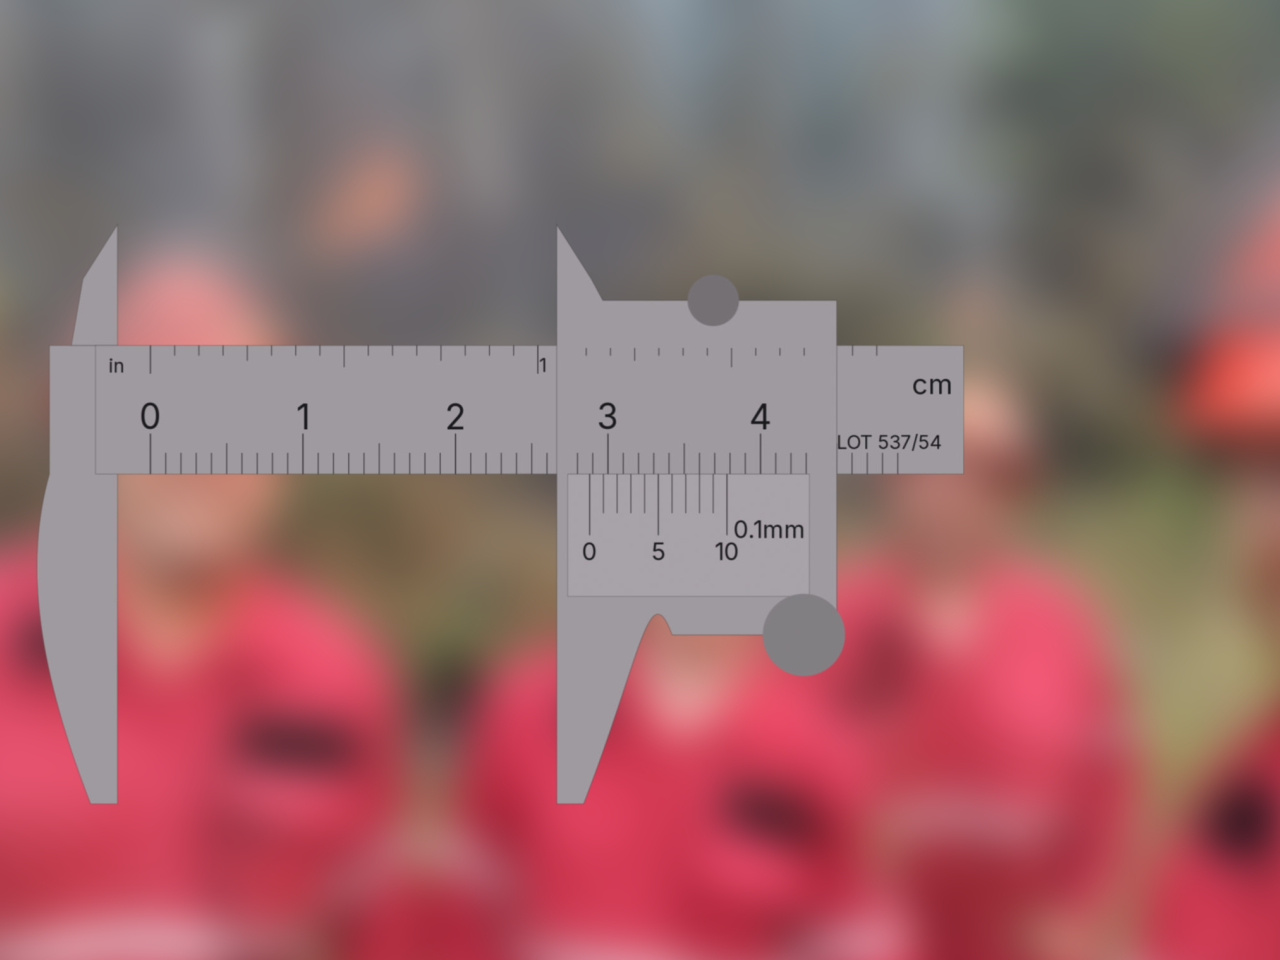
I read 28.8 mm
